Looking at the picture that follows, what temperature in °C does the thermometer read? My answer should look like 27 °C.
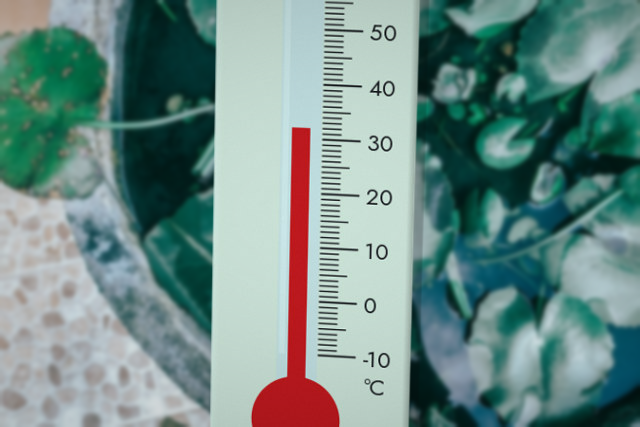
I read 32 °C
